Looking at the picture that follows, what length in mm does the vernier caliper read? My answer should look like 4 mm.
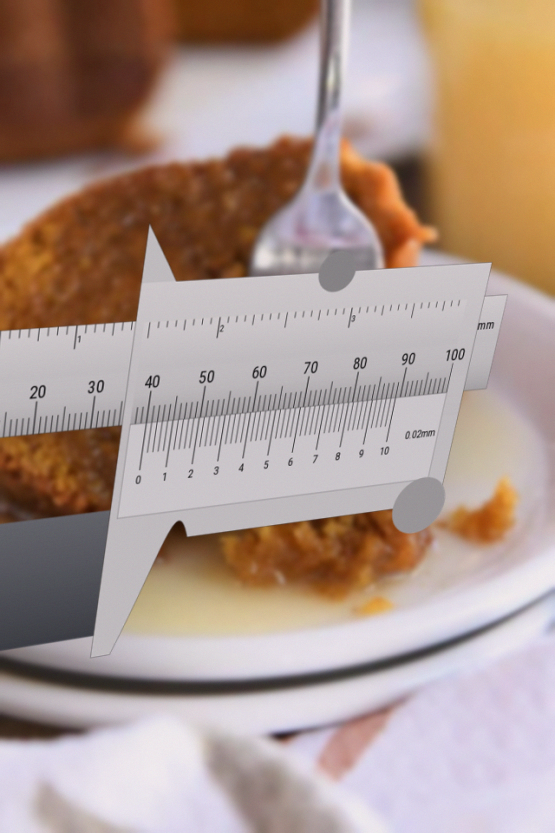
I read 40.0 mm
